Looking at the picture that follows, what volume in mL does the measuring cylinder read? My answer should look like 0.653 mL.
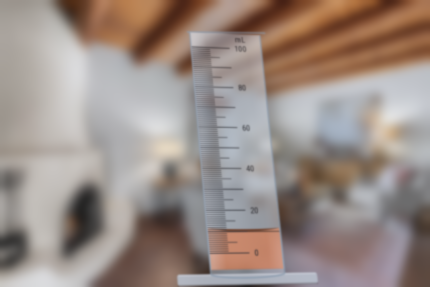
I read 10 mL
